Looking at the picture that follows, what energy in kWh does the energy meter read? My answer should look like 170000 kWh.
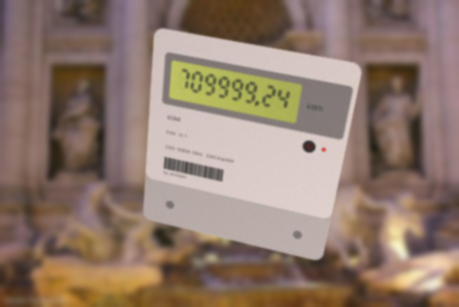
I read 709999.24 kWh
